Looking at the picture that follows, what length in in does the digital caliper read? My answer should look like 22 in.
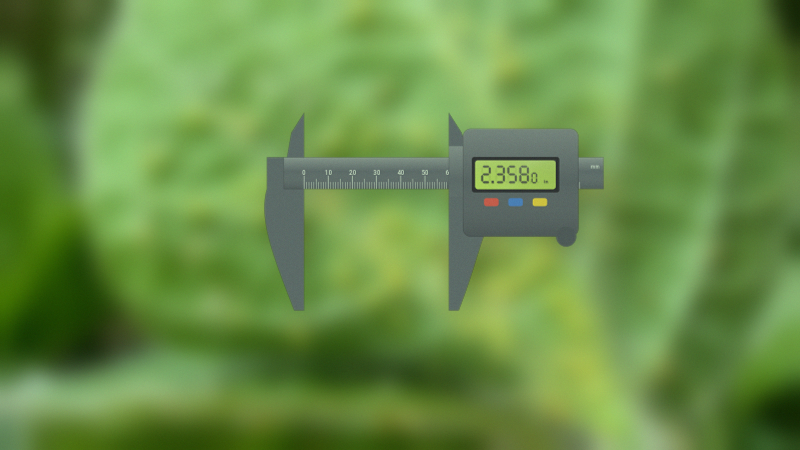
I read 2.3580 in
